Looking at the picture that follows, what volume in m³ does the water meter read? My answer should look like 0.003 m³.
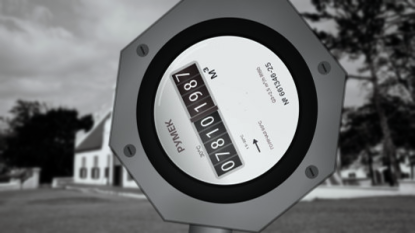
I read 7810.1987 m³
